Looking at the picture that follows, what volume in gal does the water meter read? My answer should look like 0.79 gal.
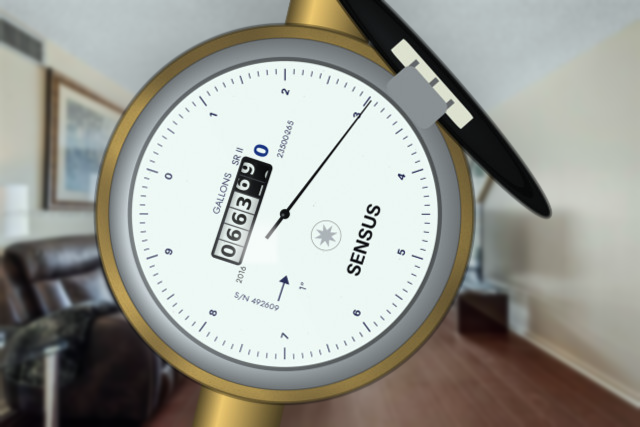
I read 663693.0 gal
